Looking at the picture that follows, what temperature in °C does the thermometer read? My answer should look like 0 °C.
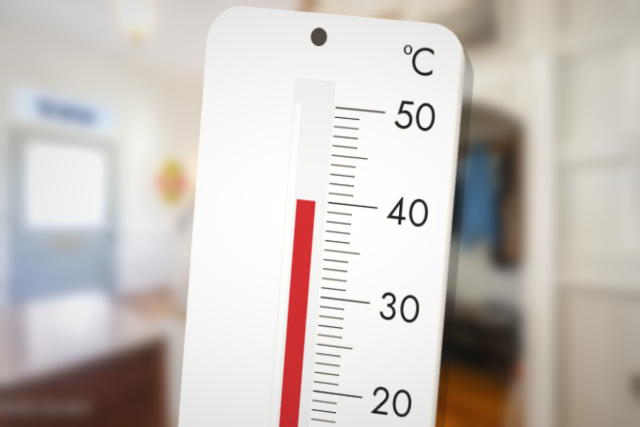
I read 40 °C
